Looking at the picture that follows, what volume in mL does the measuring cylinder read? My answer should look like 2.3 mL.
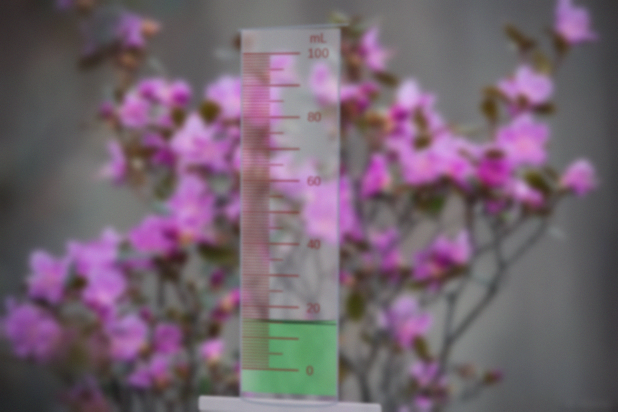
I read 15 mL
